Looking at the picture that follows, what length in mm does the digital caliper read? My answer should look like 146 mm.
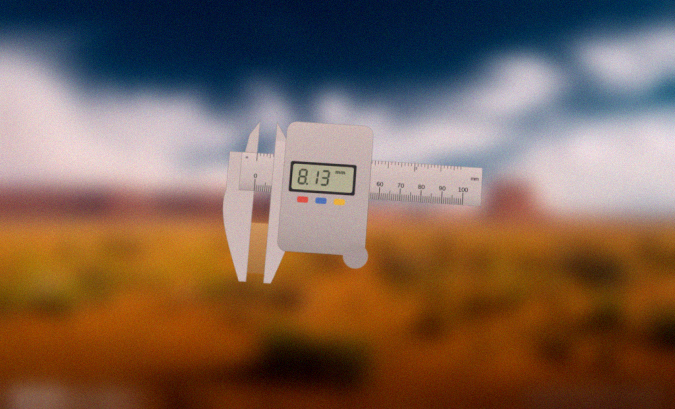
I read 8.13 mm
